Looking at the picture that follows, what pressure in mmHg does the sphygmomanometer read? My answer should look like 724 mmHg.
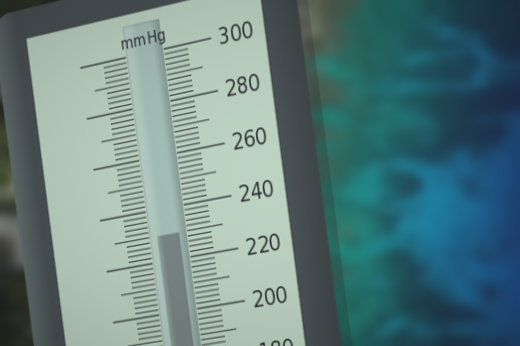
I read 230 mmHg
